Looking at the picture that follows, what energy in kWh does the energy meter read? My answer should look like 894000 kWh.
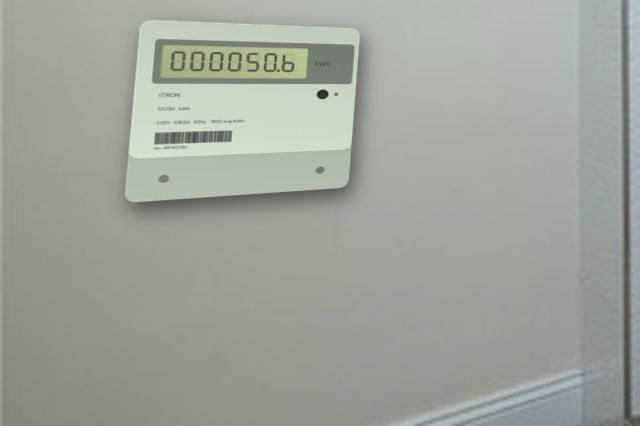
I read 50.6 kWh
